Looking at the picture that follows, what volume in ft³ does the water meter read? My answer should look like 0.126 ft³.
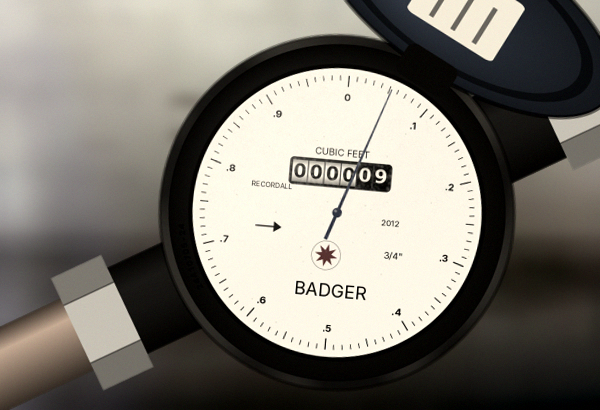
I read 9.05 ft³
